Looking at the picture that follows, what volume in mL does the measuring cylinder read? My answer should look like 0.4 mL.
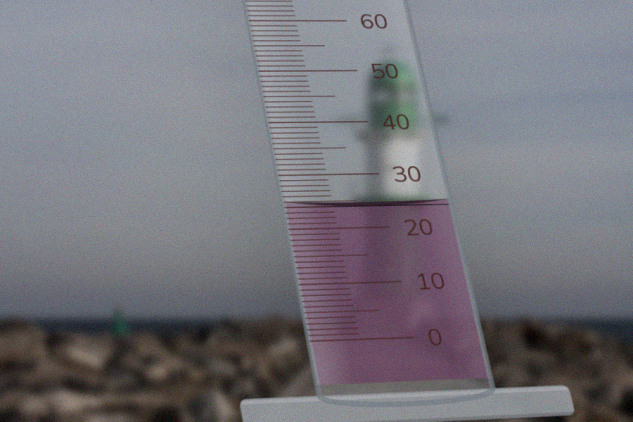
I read 24 mL
